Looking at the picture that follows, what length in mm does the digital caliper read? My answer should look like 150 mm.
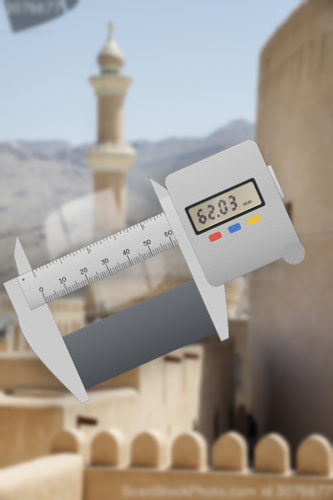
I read 62.03 mm
